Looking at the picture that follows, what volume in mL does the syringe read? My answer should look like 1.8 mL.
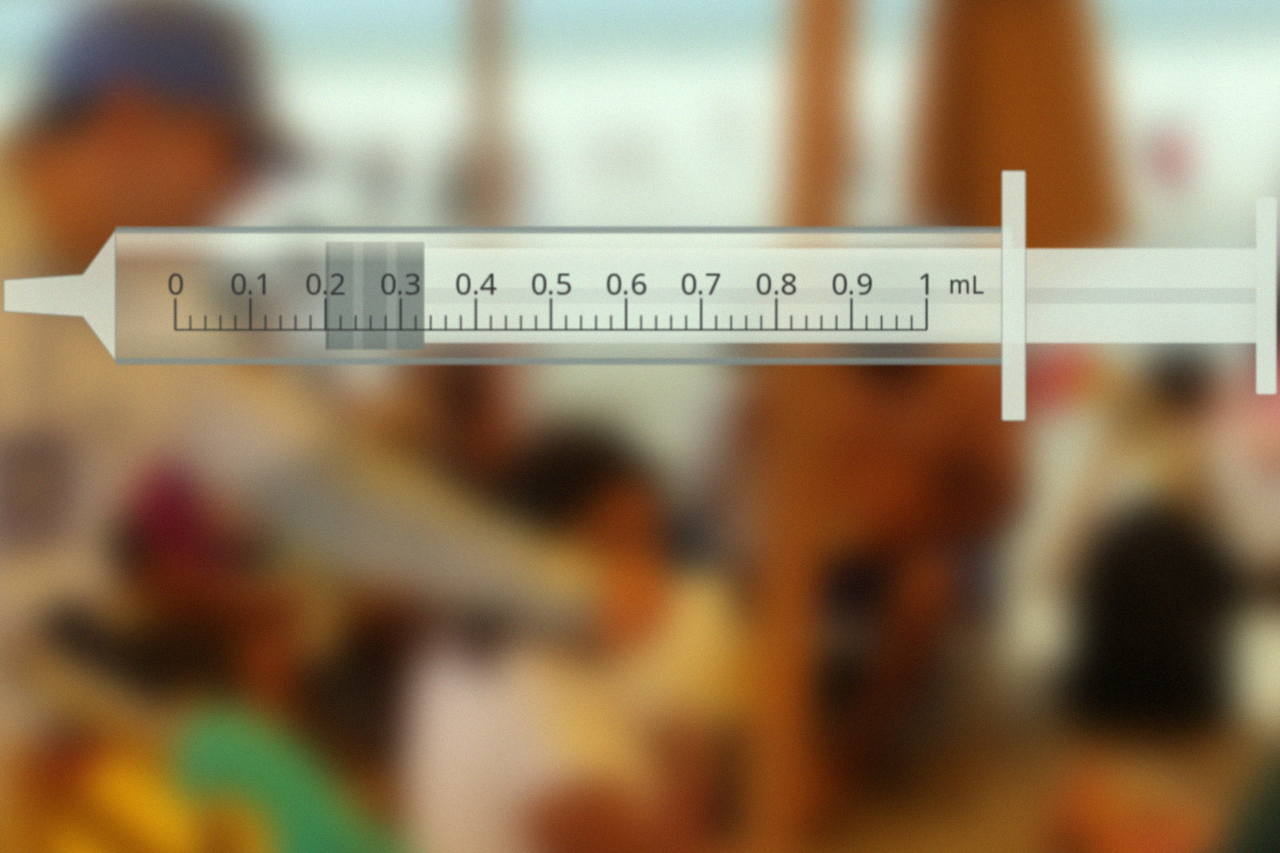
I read 0.2 mL
